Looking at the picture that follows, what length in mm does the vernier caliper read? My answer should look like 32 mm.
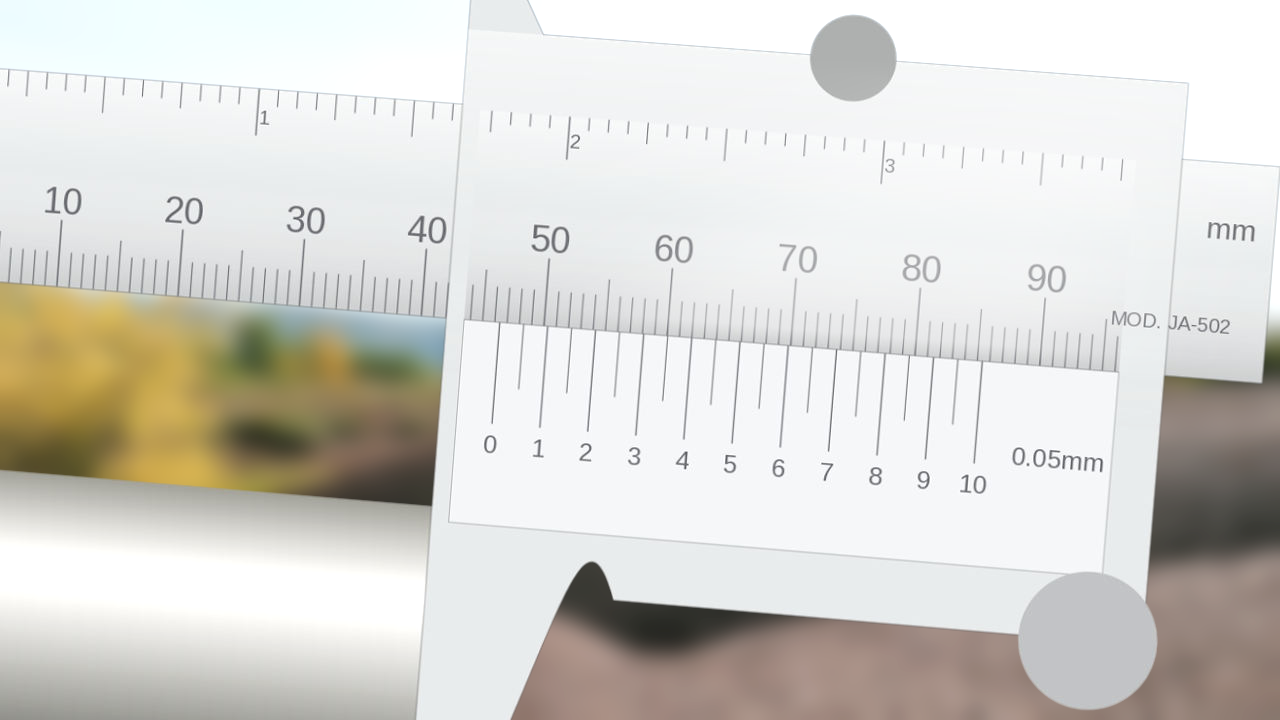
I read 46.4 mm
